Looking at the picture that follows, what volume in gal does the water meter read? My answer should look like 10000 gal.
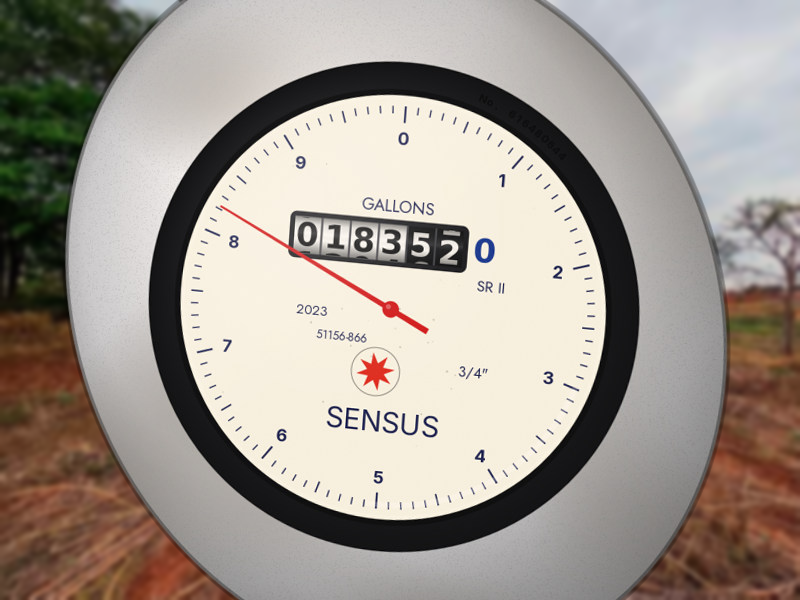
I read 183518.2 gal
